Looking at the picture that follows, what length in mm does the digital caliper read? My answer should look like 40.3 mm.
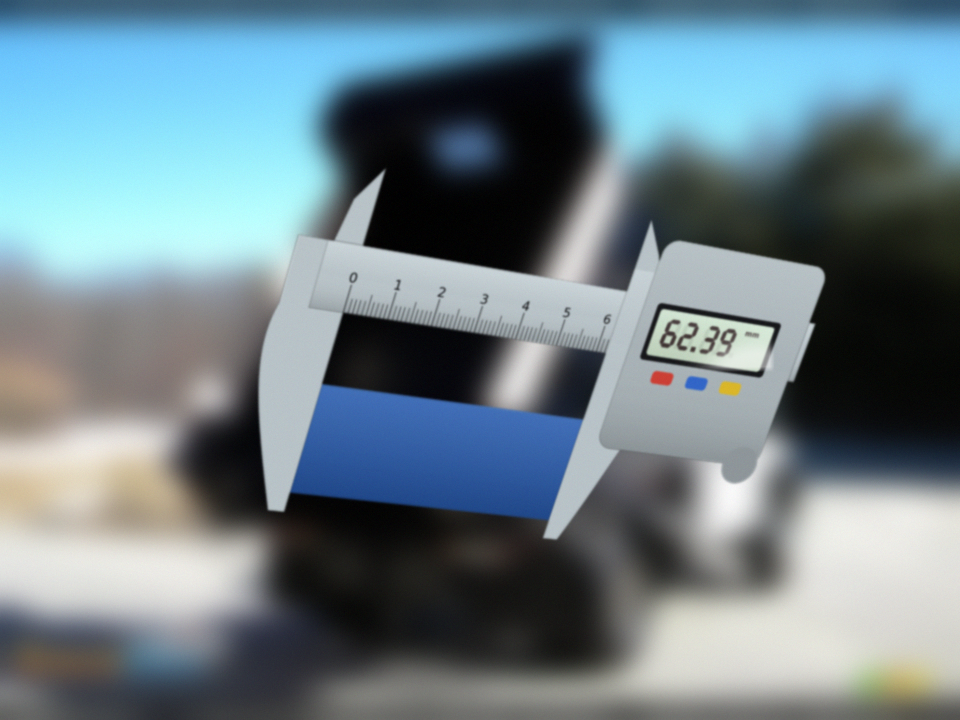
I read 62.39 mm
